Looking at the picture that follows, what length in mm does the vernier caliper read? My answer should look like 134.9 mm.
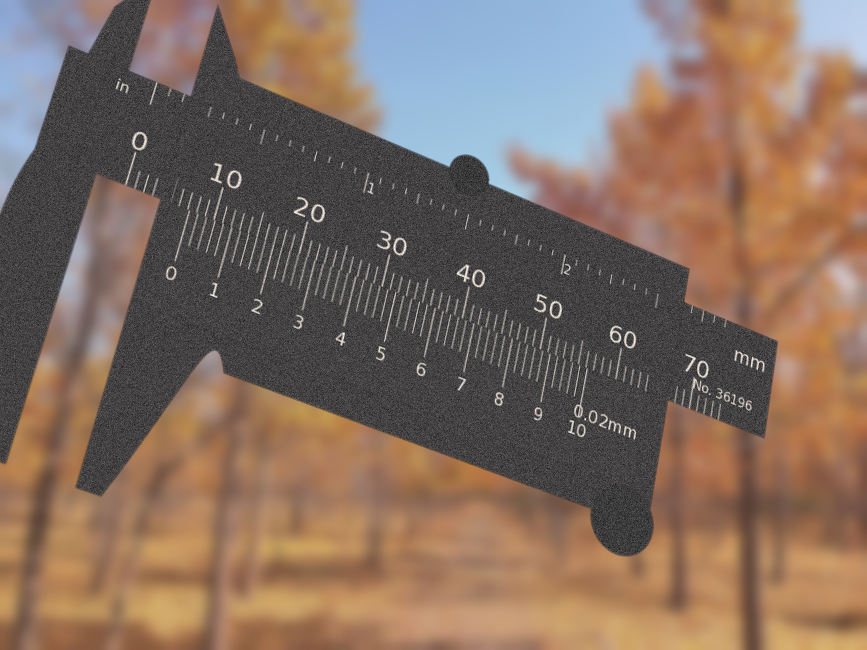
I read 7.2 mm
